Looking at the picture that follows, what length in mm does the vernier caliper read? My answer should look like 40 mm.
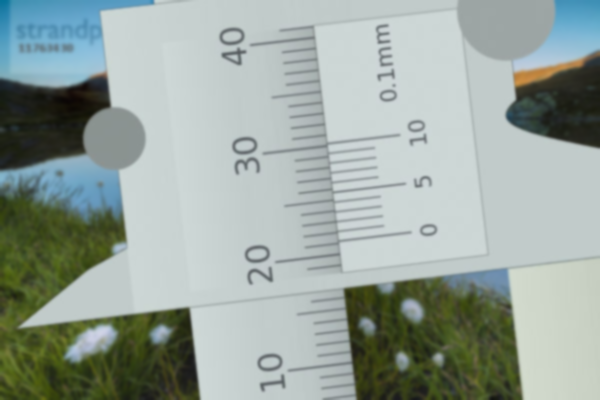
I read 21.2 mm
